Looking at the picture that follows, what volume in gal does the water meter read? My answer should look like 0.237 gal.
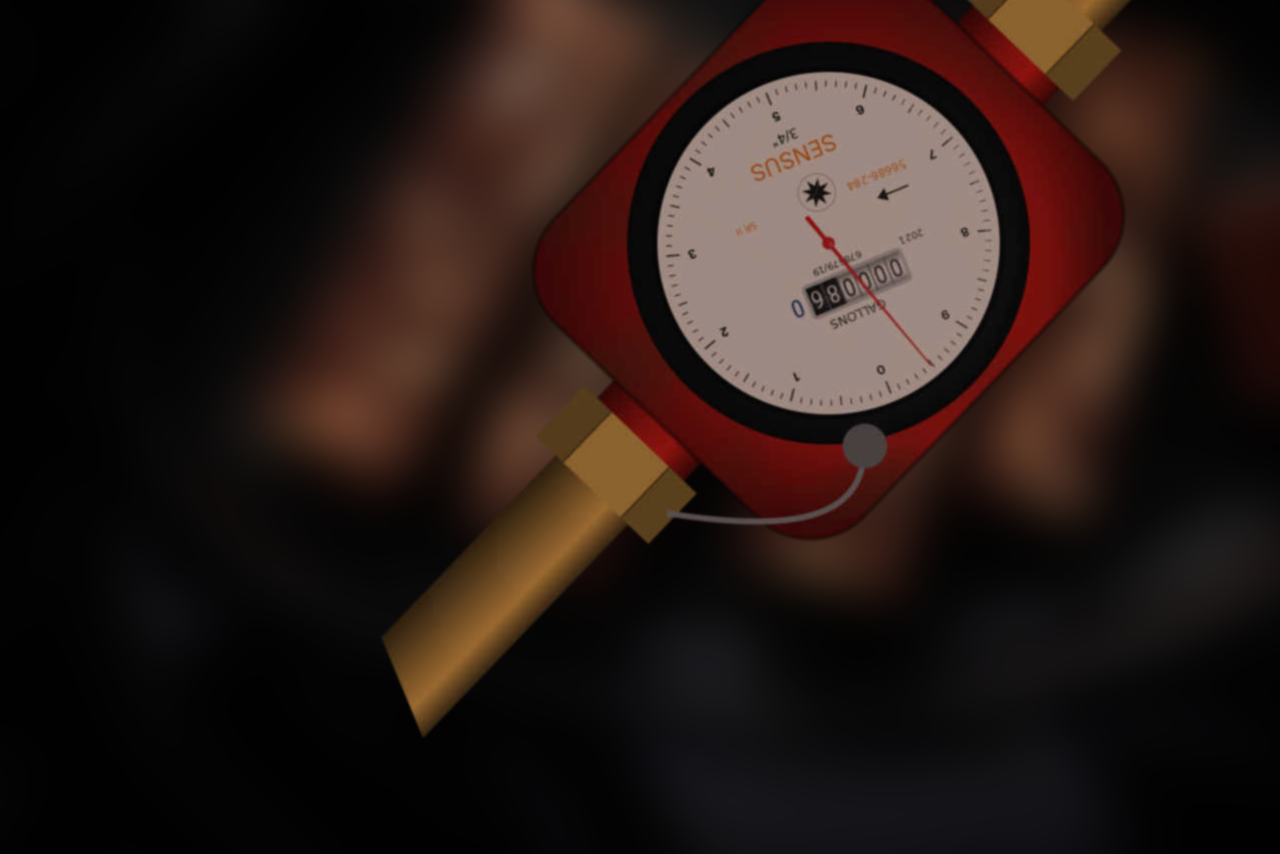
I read 859.5 gal
